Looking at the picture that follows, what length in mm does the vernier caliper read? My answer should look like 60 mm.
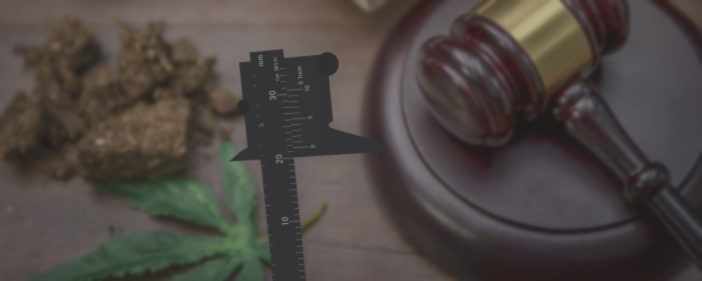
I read 21.6 mm
